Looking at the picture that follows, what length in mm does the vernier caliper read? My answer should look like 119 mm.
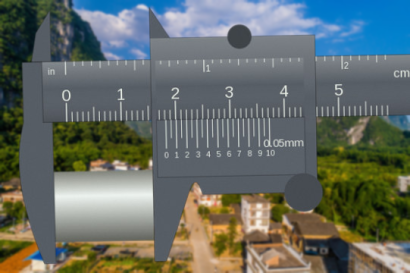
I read 18.2 mm
